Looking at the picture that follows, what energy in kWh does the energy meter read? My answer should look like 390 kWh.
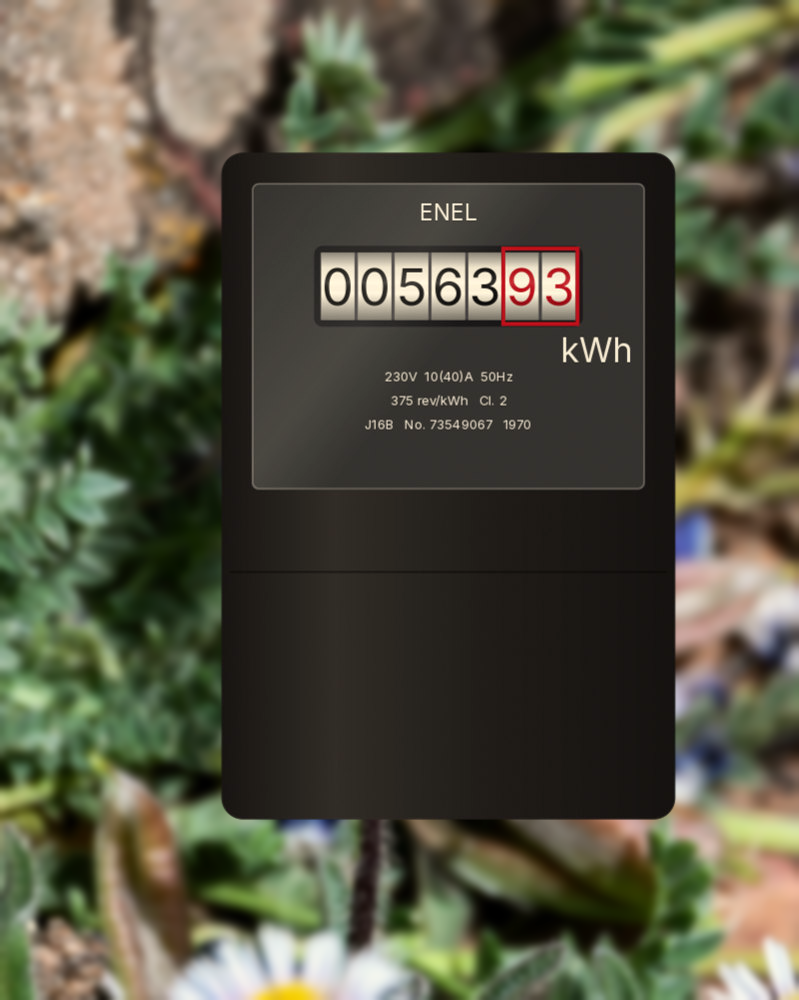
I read 563.93 kWh
